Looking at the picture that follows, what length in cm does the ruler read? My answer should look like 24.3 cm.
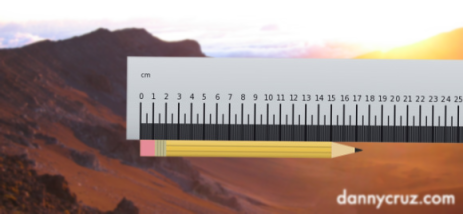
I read 17.5 cm
